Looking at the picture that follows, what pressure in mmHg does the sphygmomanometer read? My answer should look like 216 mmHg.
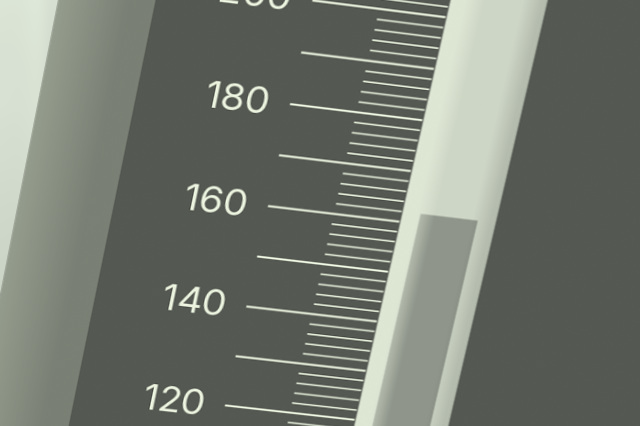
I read 162 mmHg
